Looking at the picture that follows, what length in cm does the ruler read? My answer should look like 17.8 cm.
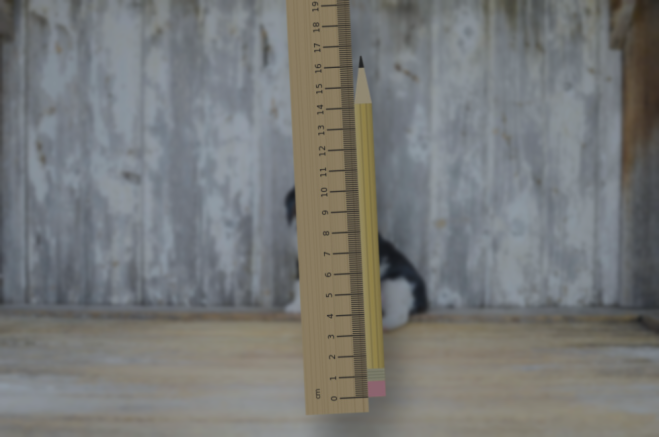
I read 16.5 cm
